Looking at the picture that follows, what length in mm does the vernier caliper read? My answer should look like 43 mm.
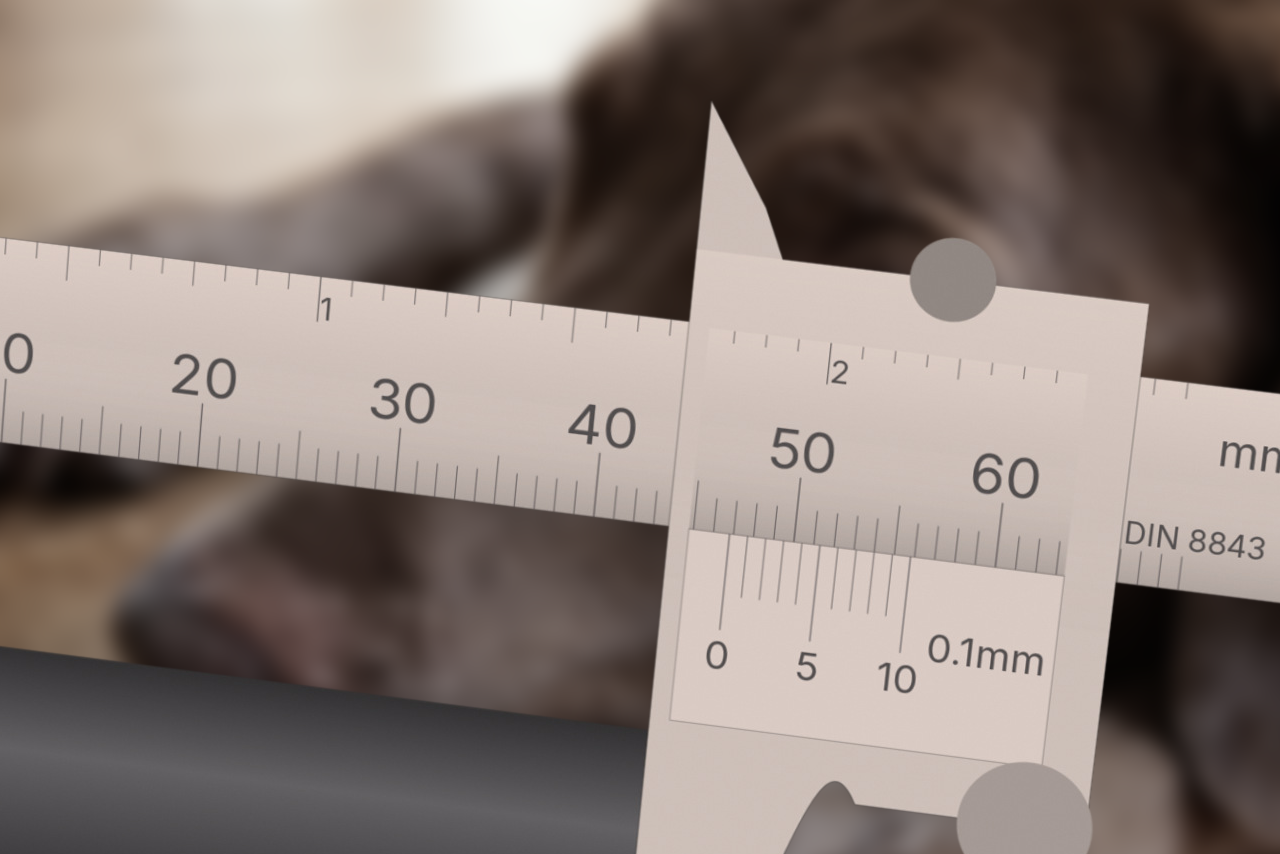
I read 46.8 mm
